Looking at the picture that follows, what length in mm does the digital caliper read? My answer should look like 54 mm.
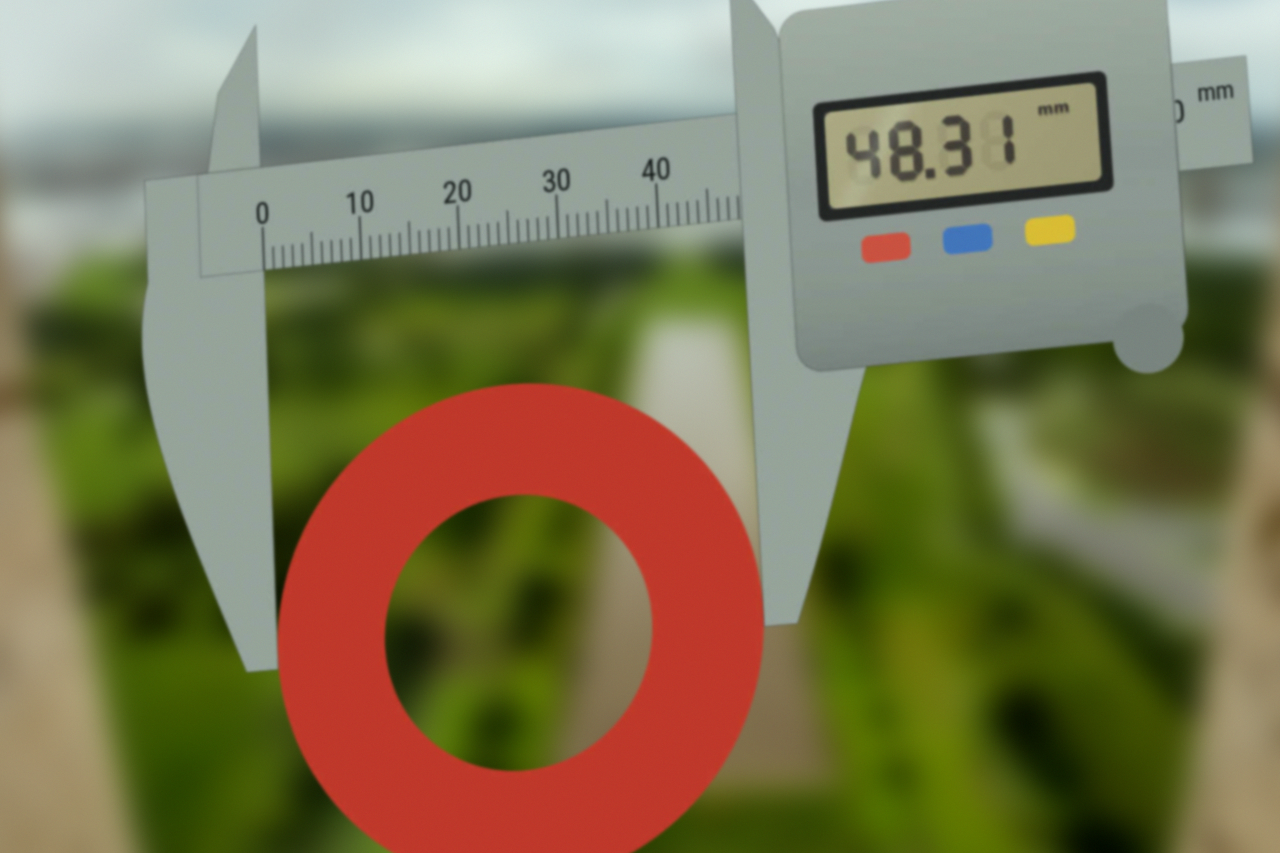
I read 48.31 mm
